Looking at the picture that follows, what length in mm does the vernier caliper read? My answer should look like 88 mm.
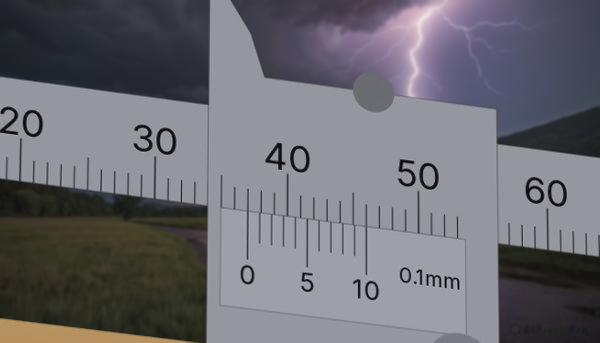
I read 37.0 mm
